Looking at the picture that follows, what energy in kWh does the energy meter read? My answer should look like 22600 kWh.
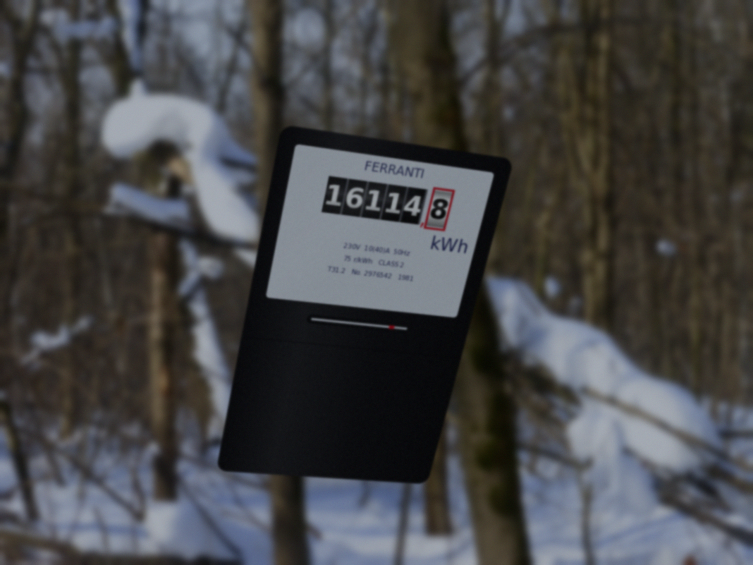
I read 16114.8 kWh
